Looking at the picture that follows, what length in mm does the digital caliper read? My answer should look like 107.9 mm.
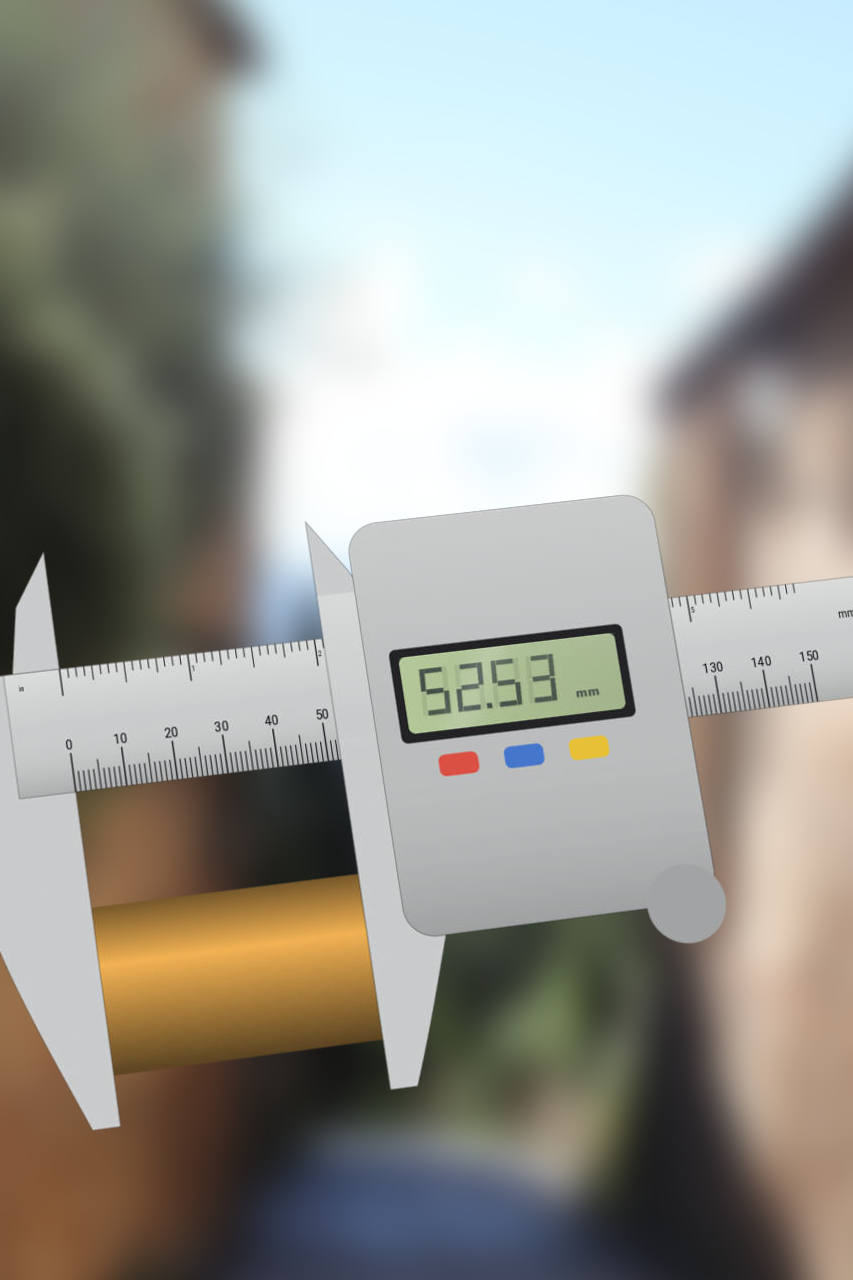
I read 52.53 mm
